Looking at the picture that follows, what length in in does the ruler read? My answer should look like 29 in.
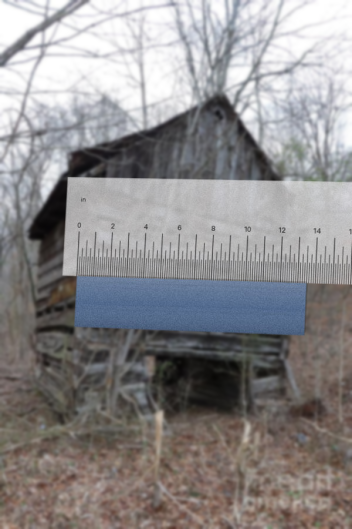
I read 13.5 in
